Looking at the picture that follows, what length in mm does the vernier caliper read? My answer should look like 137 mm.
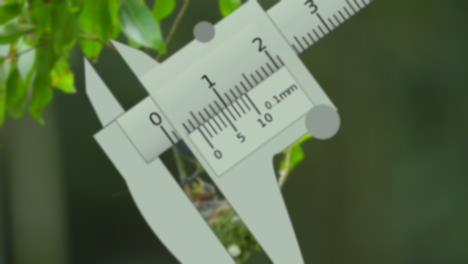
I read 4.5 mm
